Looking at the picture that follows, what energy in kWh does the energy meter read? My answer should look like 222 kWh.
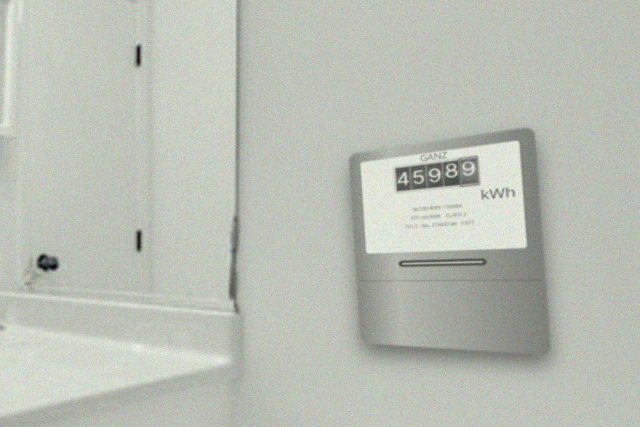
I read 4598.9 kWh
